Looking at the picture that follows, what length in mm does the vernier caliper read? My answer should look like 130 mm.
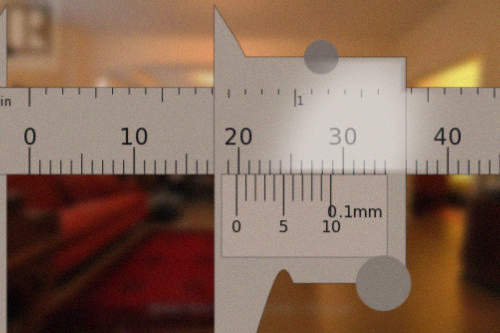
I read 19.8 mm
